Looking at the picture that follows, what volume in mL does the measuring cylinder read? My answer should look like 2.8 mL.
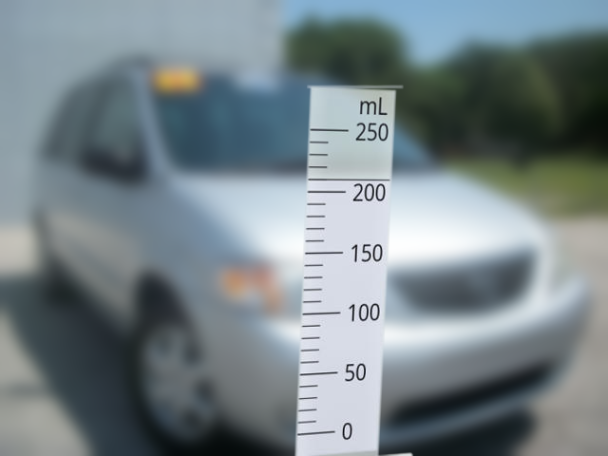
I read 210 mL
